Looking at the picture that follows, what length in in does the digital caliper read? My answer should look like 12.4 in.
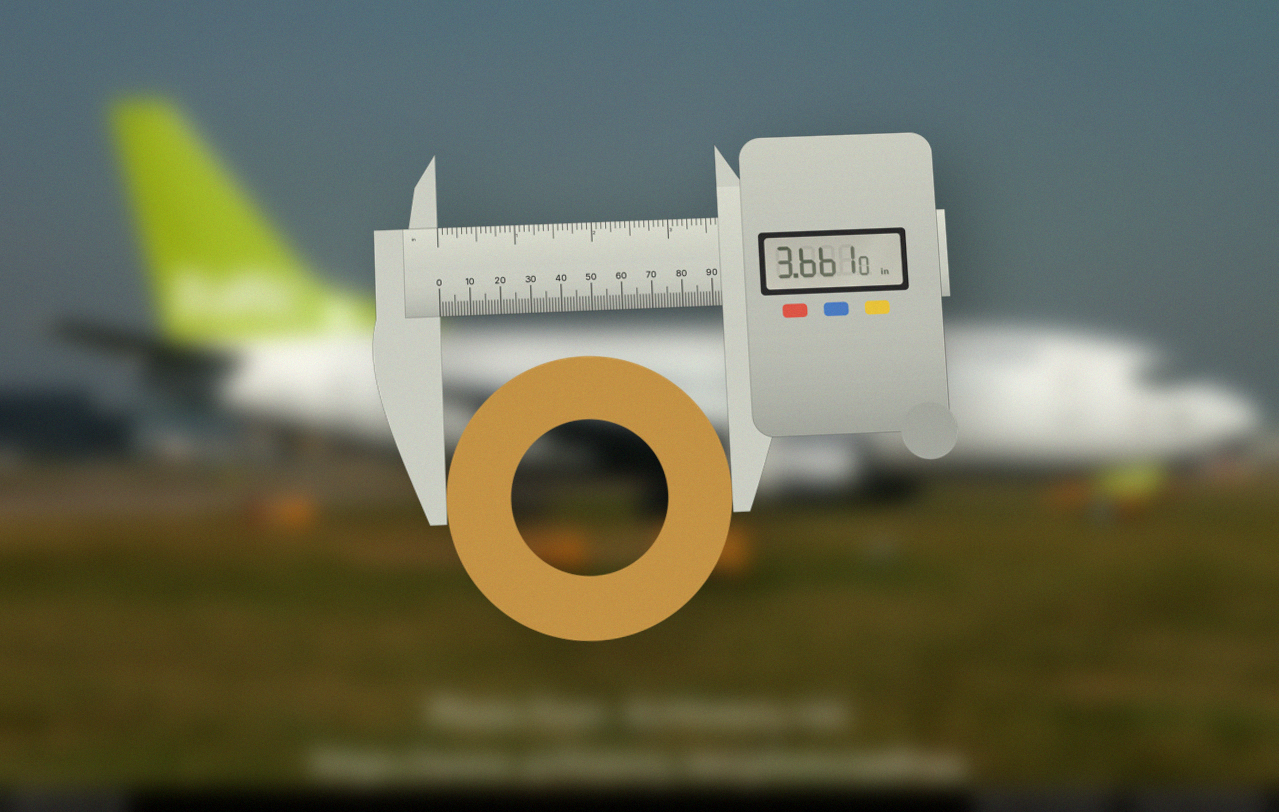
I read 3.6610 in
